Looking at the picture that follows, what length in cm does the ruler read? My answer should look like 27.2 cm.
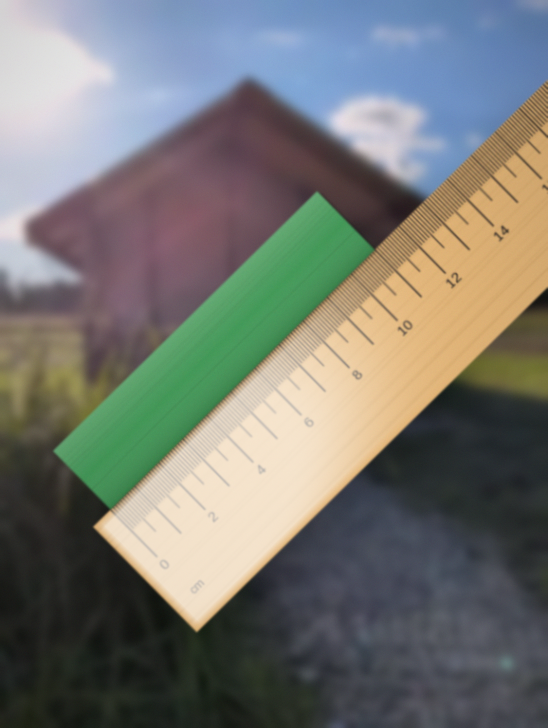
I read 11 cm
